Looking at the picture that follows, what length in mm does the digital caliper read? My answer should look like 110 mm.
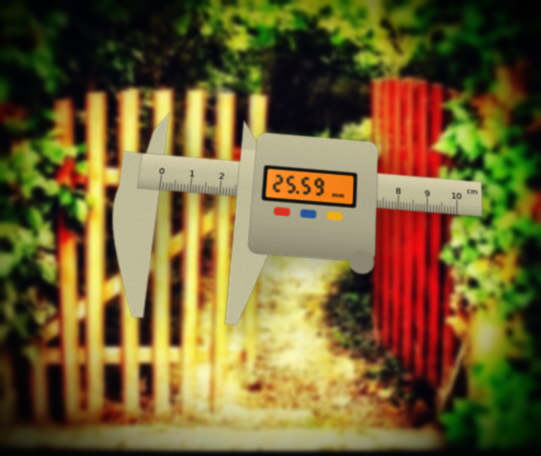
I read 25.59 mm
